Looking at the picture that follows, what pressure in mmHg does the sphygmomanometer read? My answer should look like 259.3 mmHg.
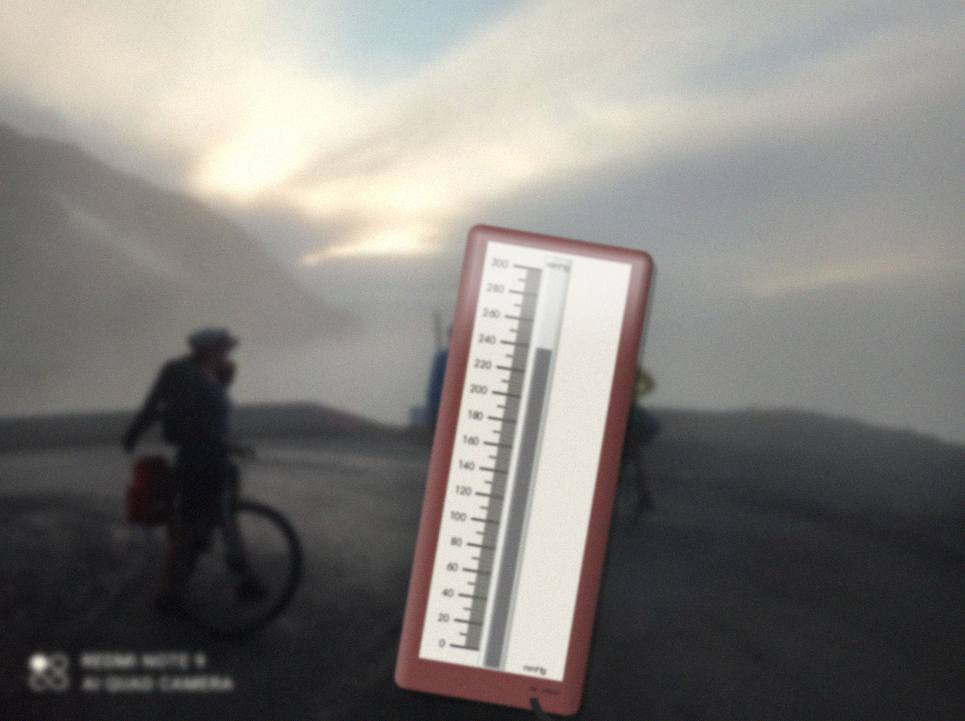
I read 240 mmHg
